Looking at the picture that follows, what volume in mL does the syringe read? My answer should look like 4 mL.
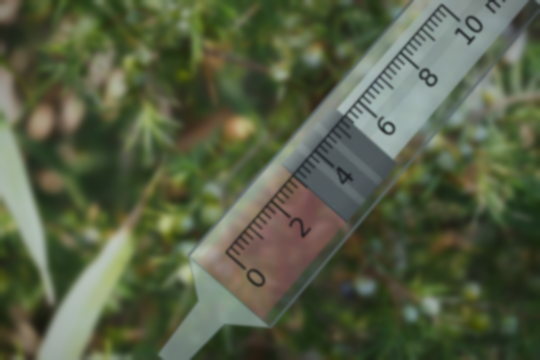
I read 3 mL
